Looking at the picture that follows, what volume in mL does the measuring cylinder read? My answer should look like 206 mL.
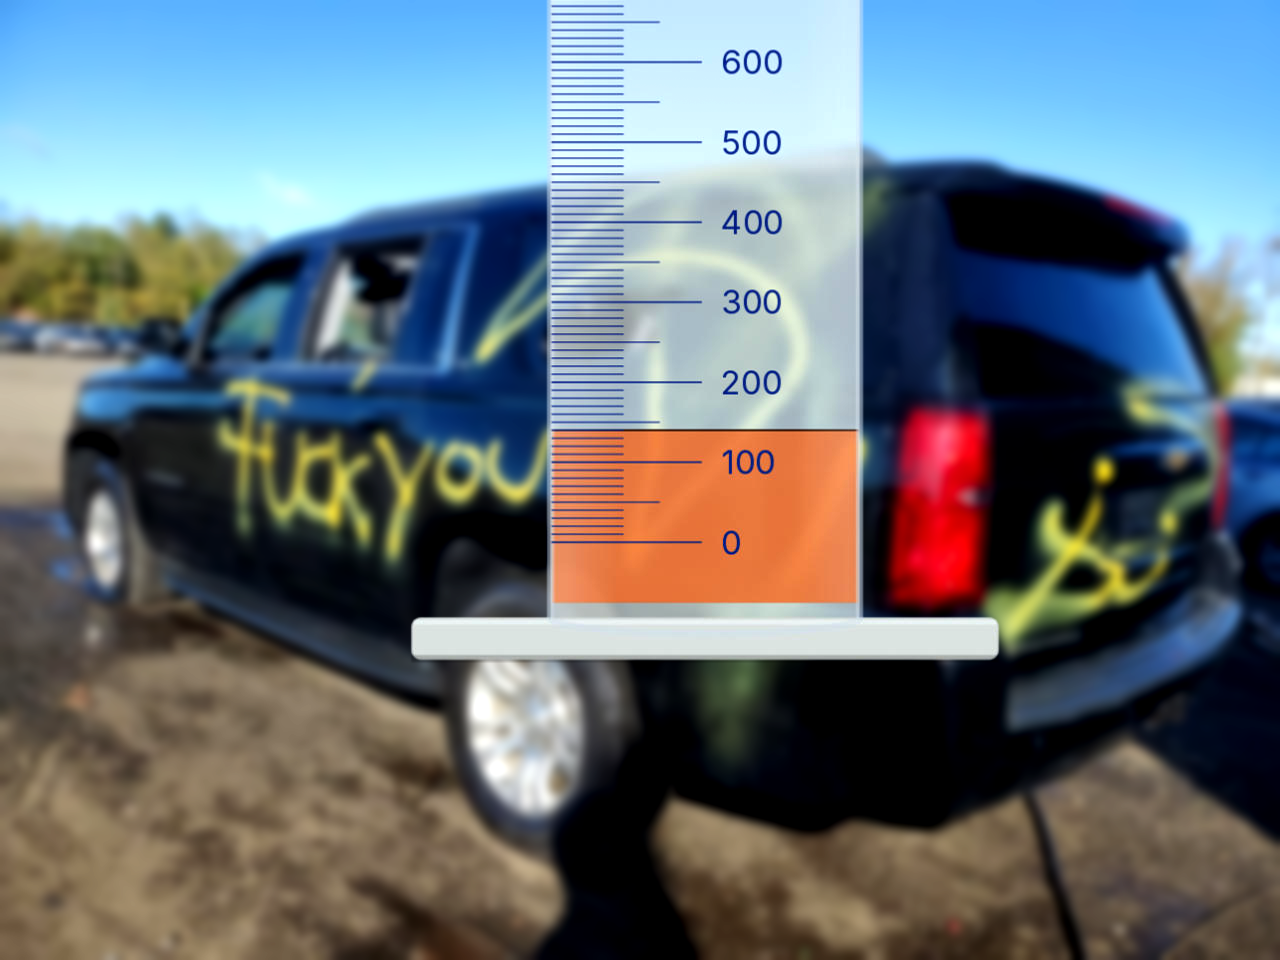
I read 140 mL
